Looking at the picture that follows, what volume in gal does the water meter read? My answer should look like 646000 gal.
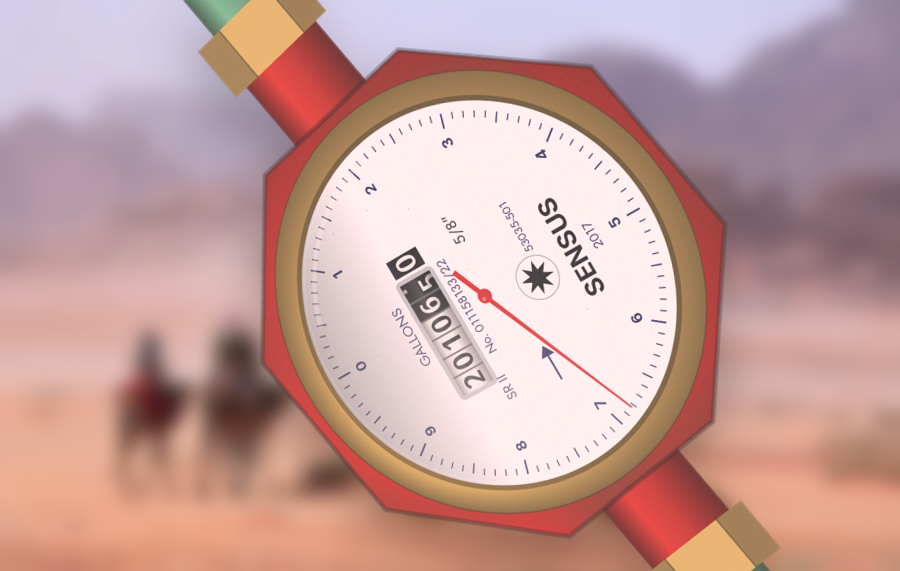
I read 2010646.8 gal
